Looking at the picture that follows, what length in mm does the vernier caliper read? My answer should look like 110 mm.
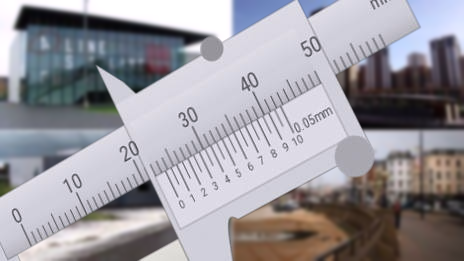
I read 23.6 mm
